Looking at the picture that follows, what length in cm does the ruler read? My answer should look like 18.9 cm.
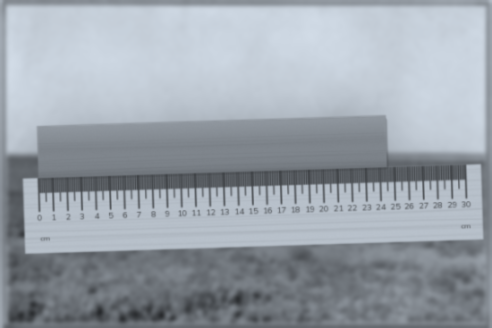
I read 24.5 cm
